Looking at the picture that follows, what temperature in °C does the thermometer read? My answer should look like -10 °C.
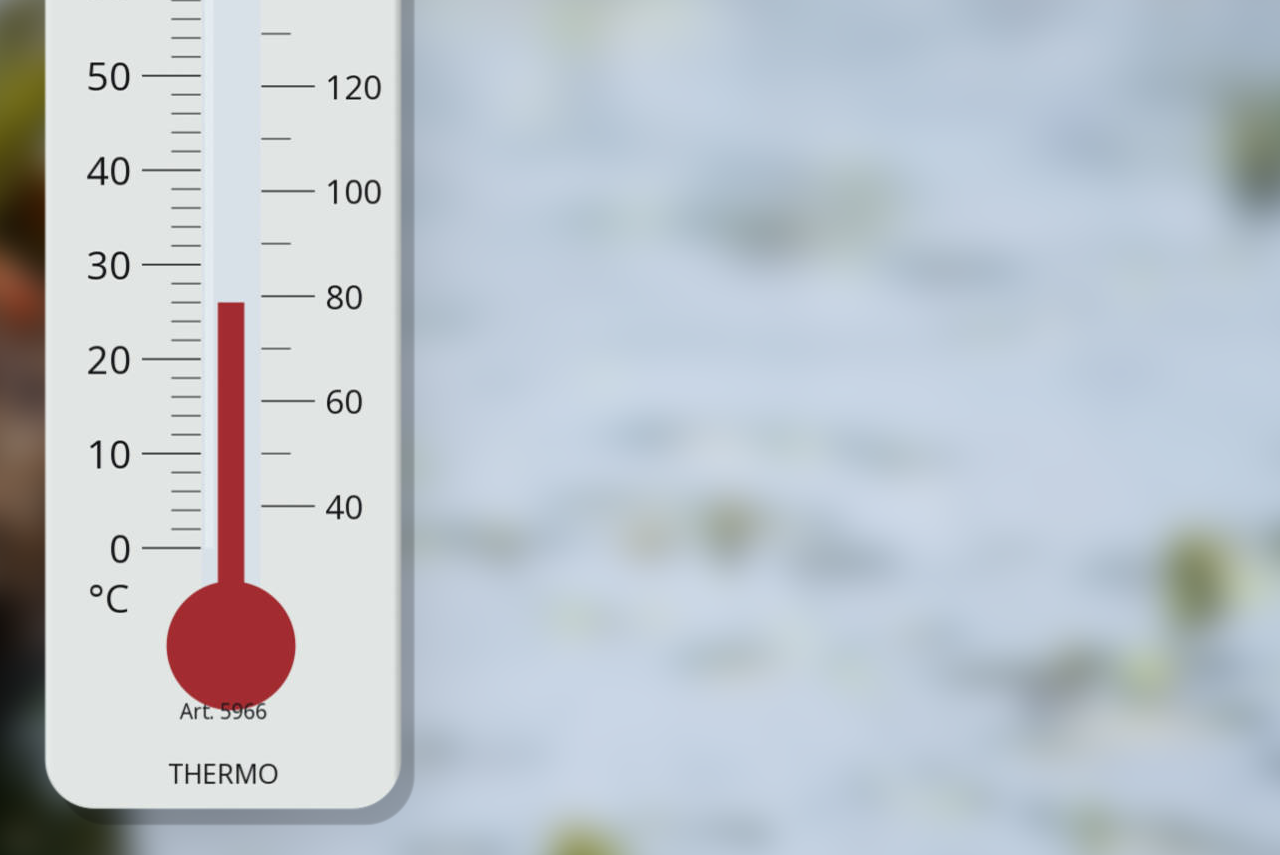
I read 26 °C
